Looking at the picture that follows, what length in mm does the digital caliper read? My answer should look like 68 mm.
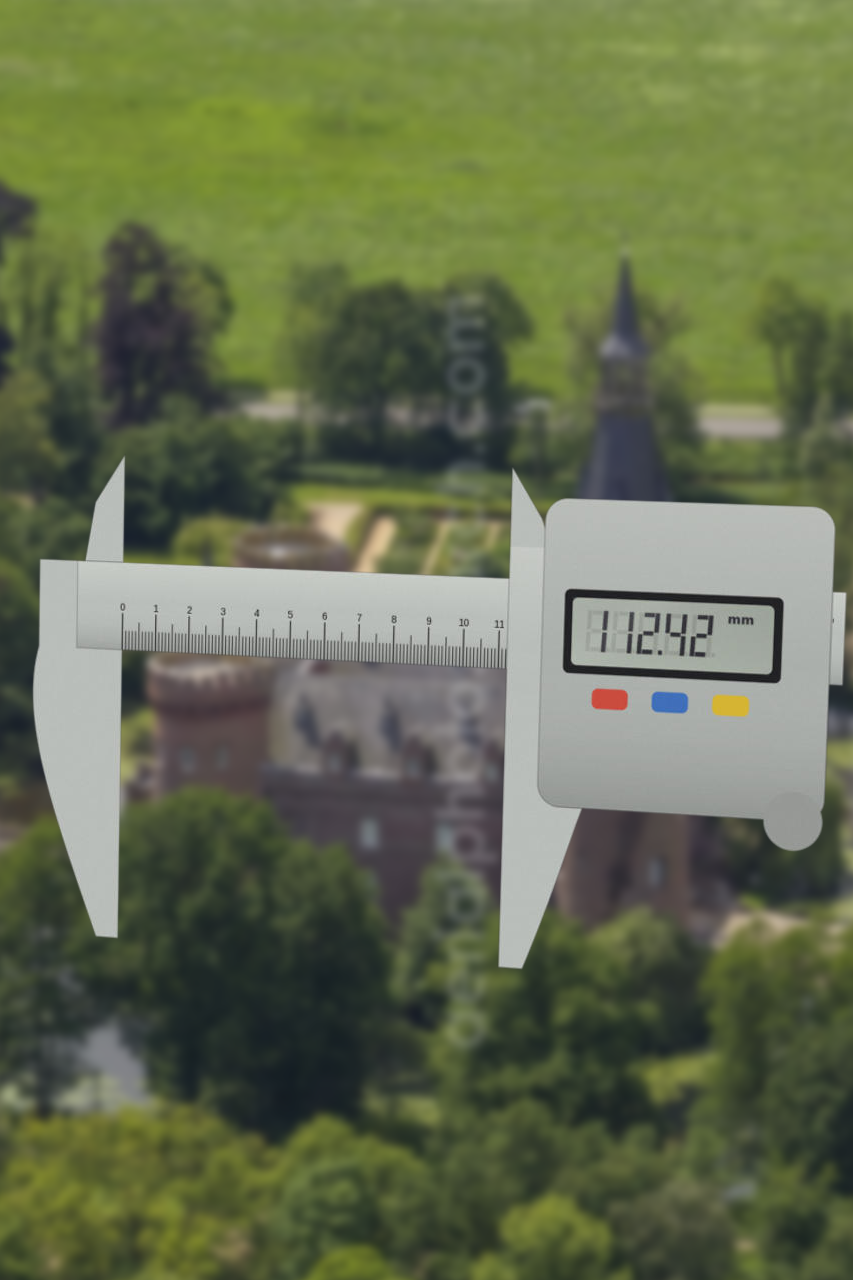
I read 112.42 mm
